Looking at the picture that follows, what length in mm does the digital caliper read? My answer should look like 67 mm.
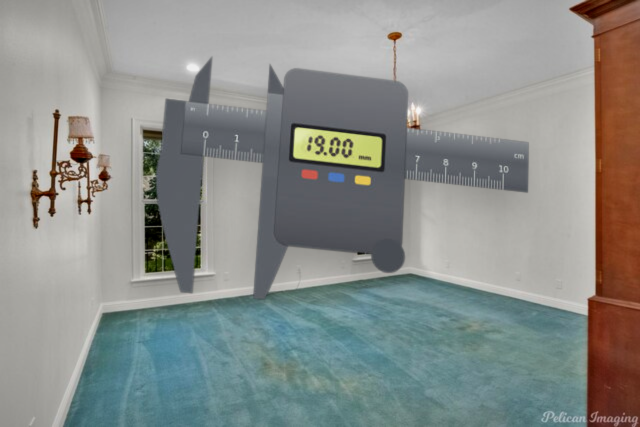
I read 19.00 mm
